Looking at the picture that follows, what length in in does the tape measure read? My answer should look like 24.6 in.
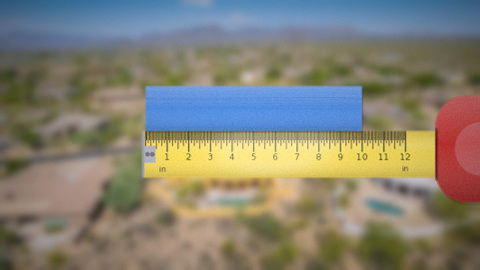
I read 10 in
